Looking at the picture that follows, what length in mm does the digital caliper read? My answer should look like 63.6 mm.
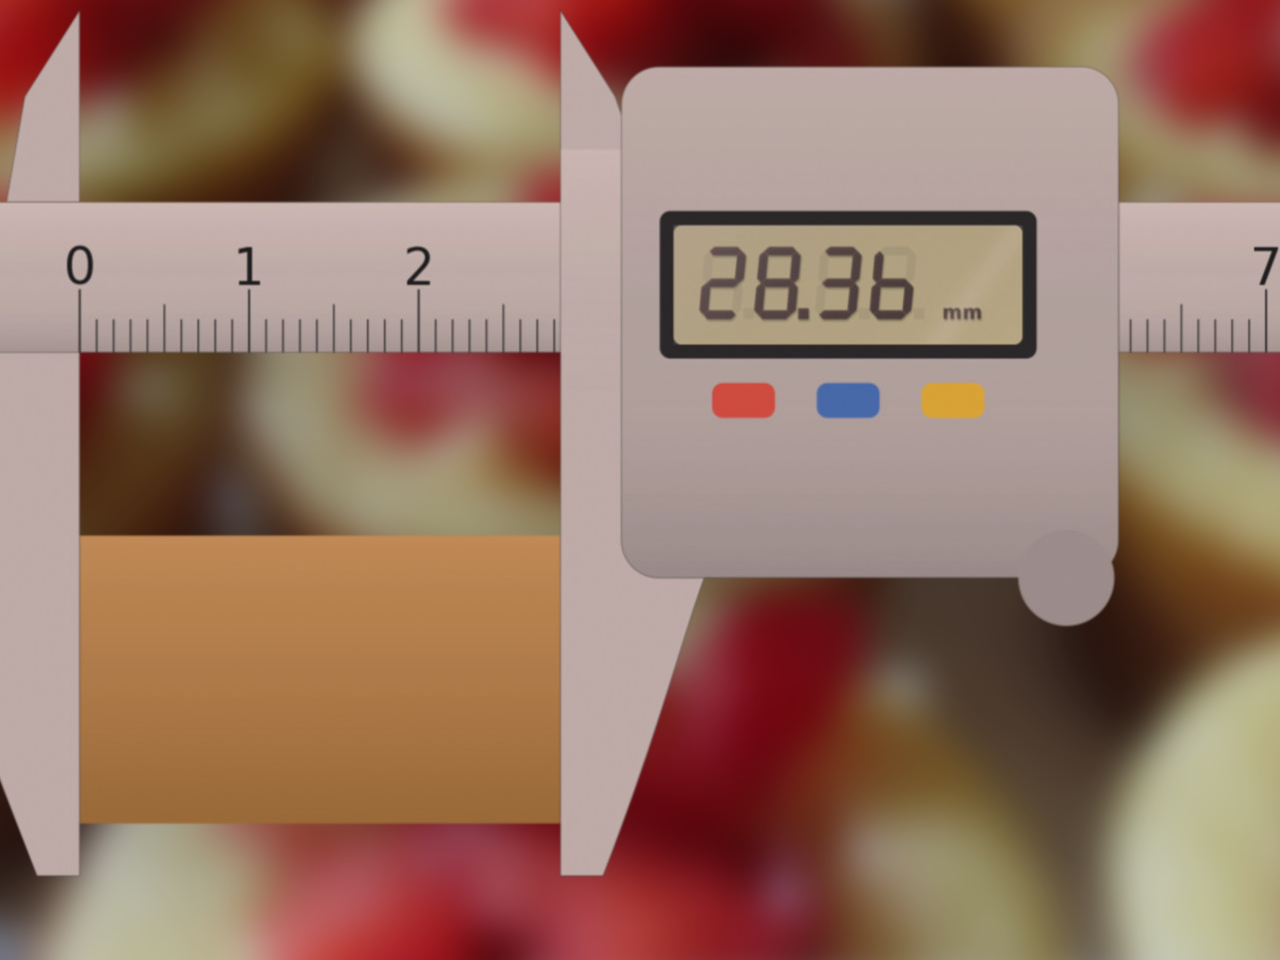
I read 28.36 mm
